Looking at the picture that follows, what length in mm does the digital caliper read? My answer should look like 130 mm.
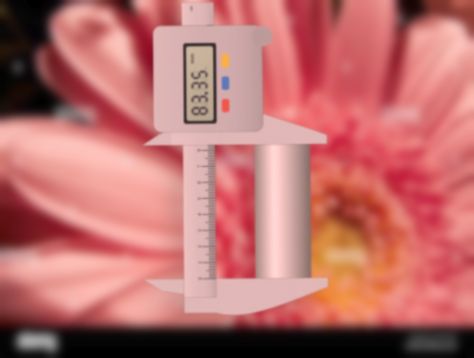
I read 83.35 mm
